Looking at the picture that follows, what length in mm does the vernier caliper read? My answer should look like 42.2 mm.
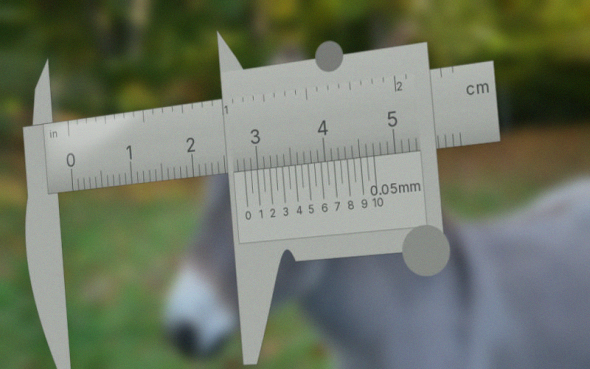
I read 28.0 mm
